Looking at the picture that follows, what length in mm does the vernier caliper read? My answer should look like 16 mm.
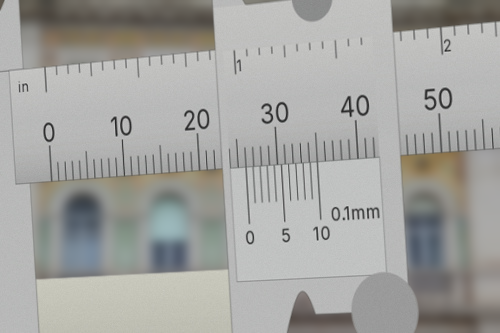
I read 26.0 mm
